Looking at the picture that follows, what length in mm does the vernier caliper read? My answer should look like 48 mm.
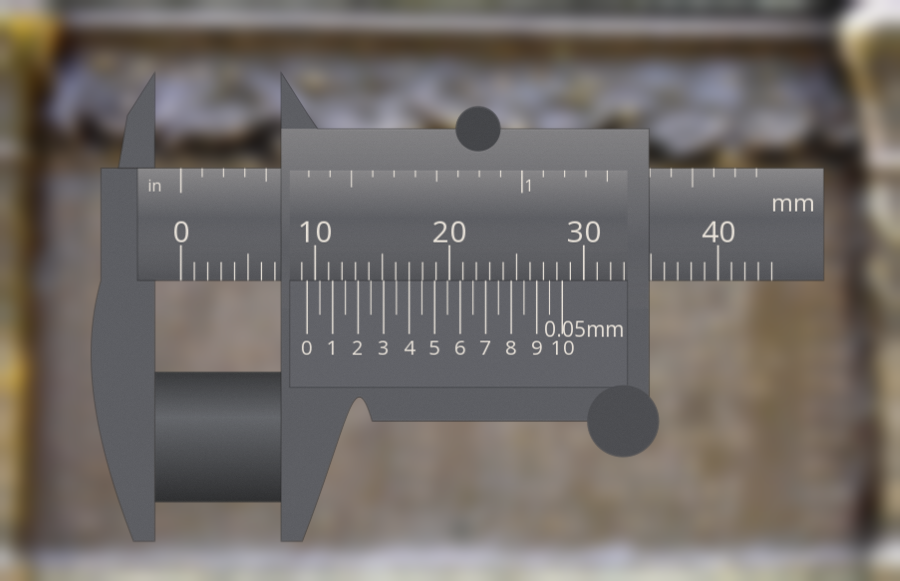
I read 9.4 mm
